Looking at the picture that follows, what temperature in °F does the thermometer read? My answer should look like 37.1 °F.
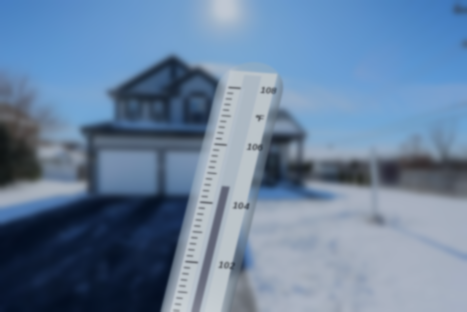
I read 104.6 °F
